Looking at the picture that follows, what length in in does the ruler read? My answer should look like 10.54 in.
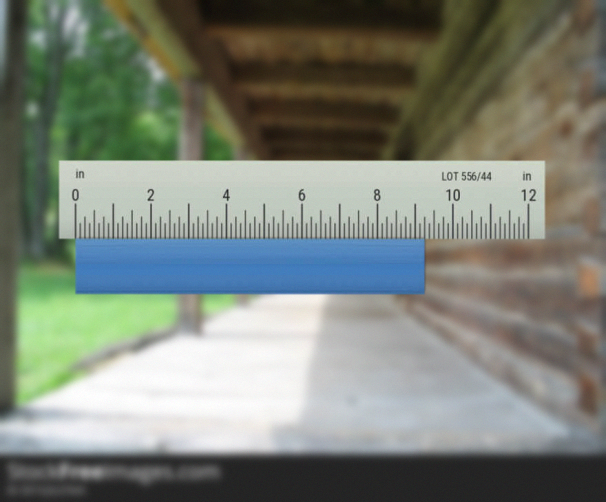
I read 9.25 in
